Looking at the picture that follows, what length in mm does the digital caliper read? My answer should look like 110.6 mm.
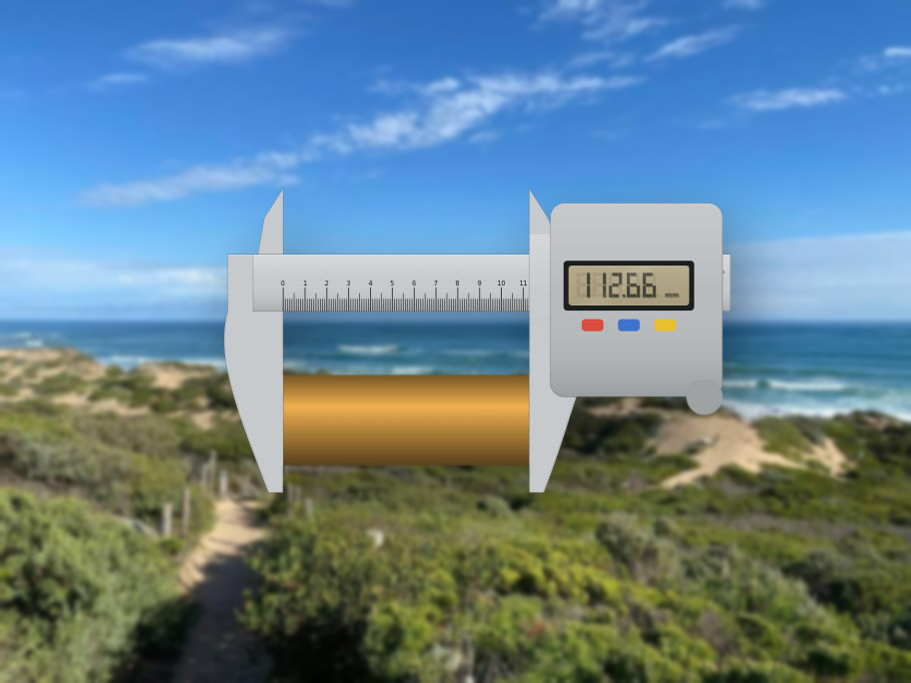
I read 112.66 mm
